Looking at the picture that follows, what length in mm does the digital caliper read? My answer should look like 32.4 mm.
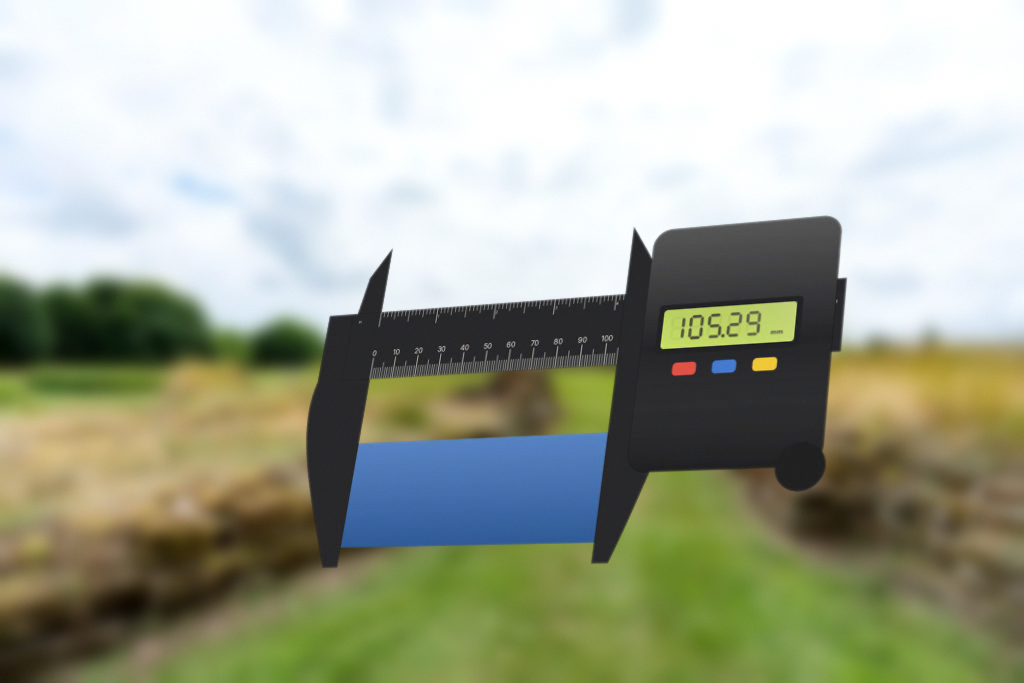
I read 105.29 mm
